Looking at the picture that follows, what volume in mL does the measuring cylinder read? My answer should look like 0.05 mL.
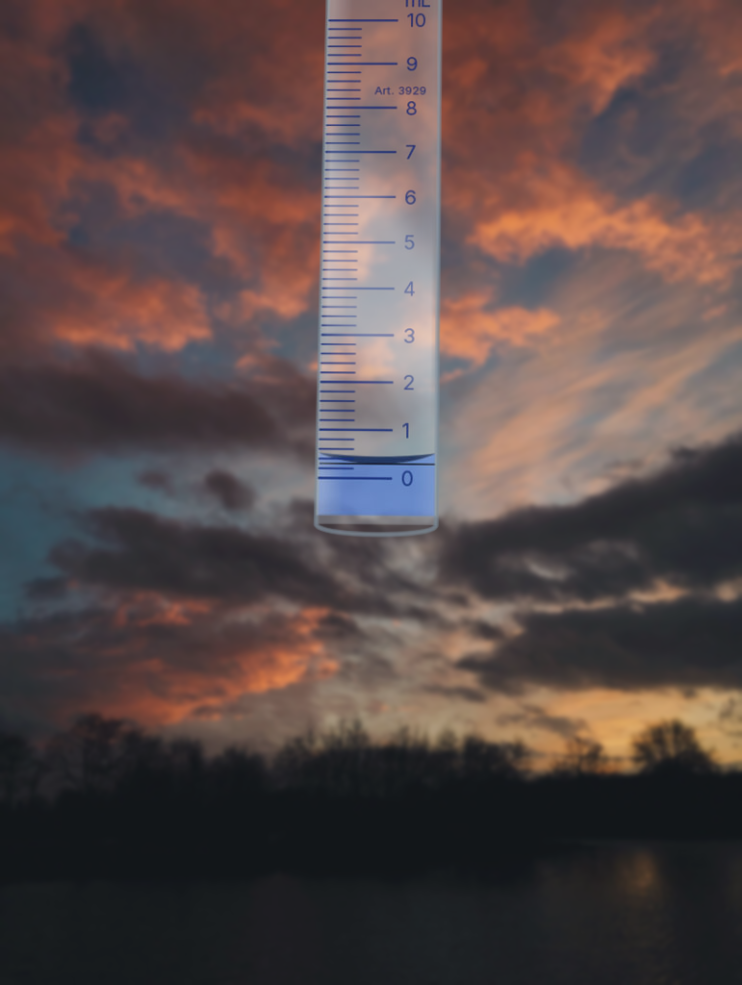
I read 0.3 mL
